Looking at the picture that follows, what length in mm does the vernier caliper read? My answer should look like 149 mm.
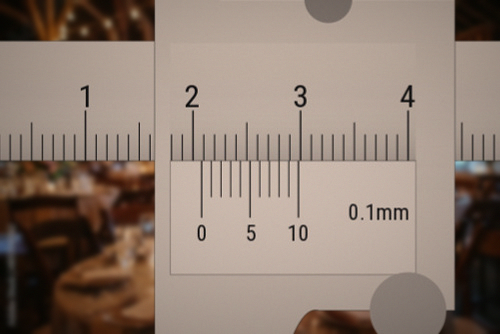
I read 20.8 mm
